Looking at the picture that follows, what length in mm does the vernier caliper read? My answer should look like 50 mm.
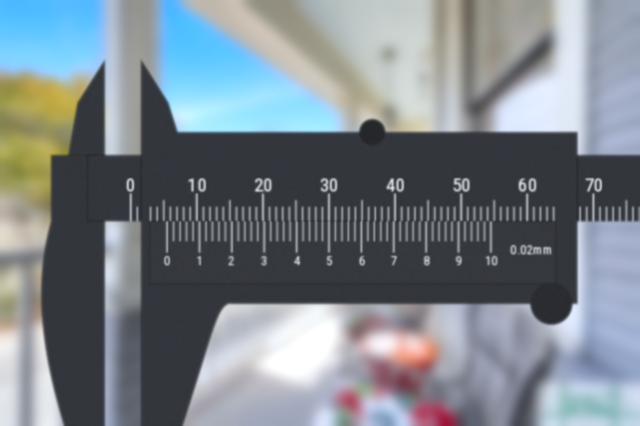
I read 5.5 mm
